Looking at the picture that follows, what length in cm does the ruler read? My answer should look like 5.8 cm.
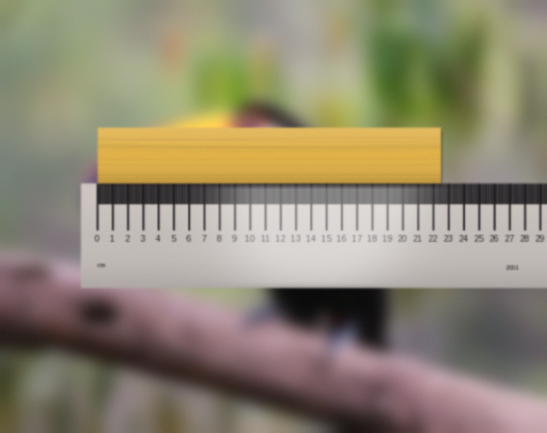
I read 22.5 cm
